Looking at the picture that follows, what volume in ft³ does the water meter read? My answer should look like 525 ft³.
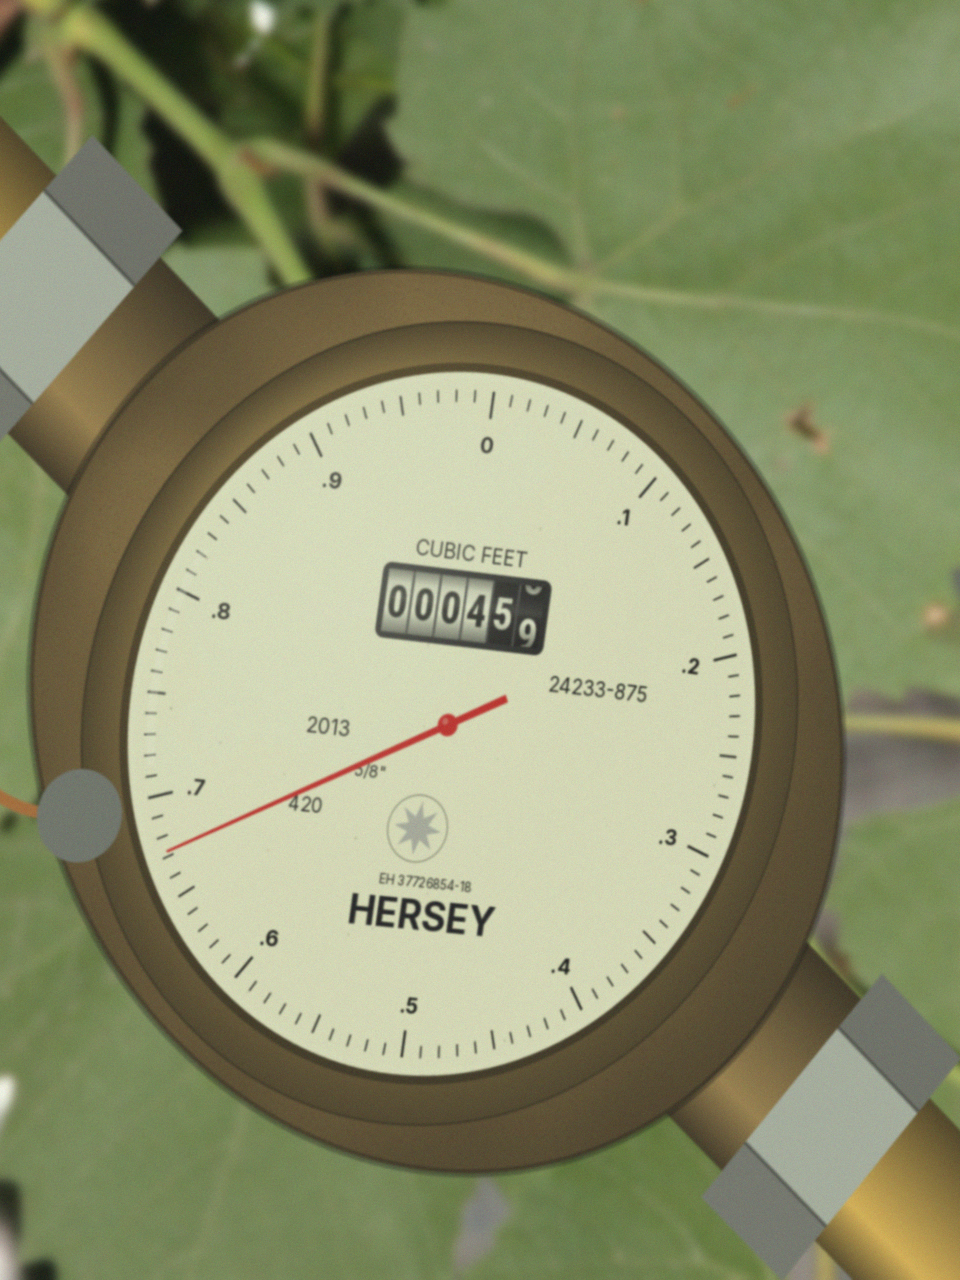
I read 458.67 ft³
